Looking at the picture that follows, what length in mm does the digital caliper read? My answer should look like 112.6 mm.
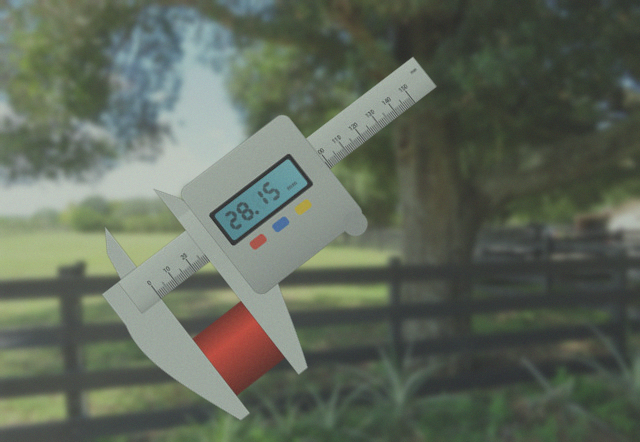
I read 28.15 mm
